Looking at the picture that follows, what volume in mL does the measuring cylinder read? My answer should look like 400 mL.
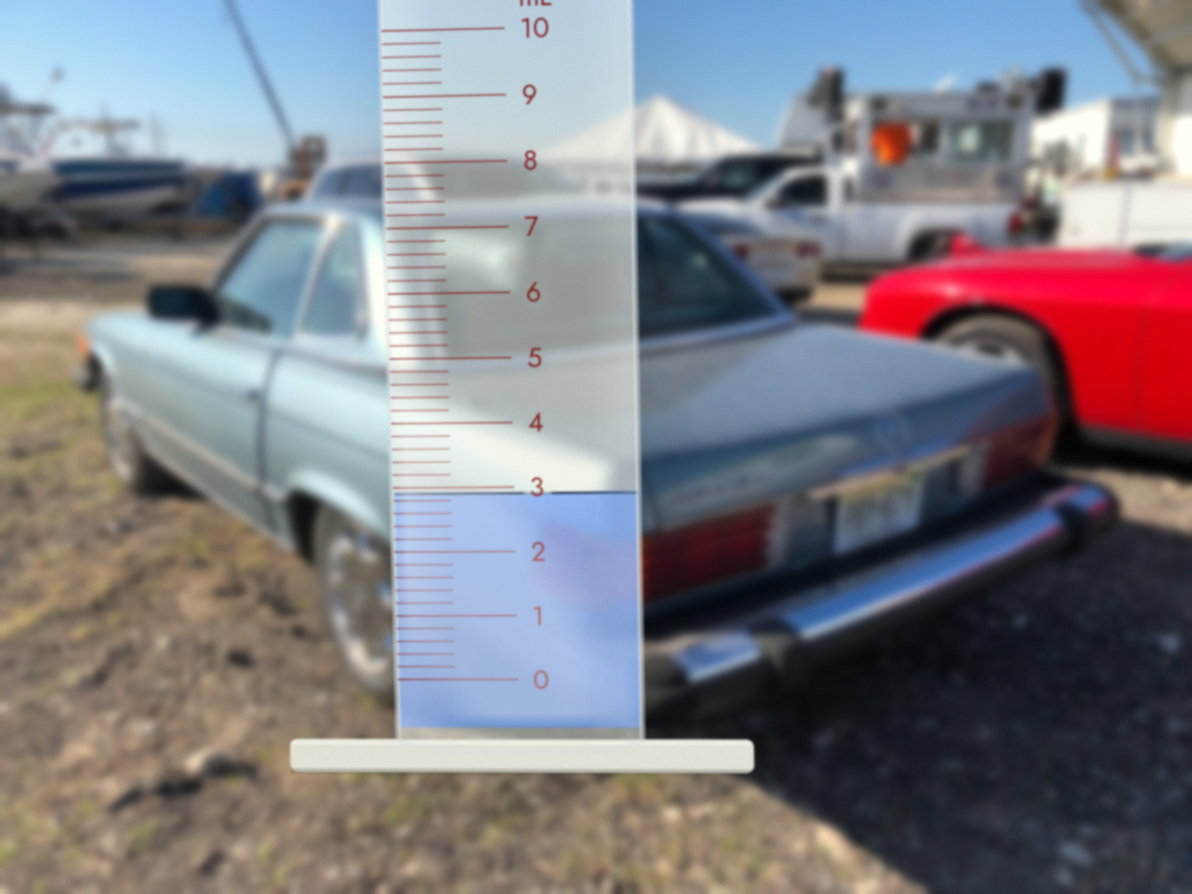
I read 2.9 mL
